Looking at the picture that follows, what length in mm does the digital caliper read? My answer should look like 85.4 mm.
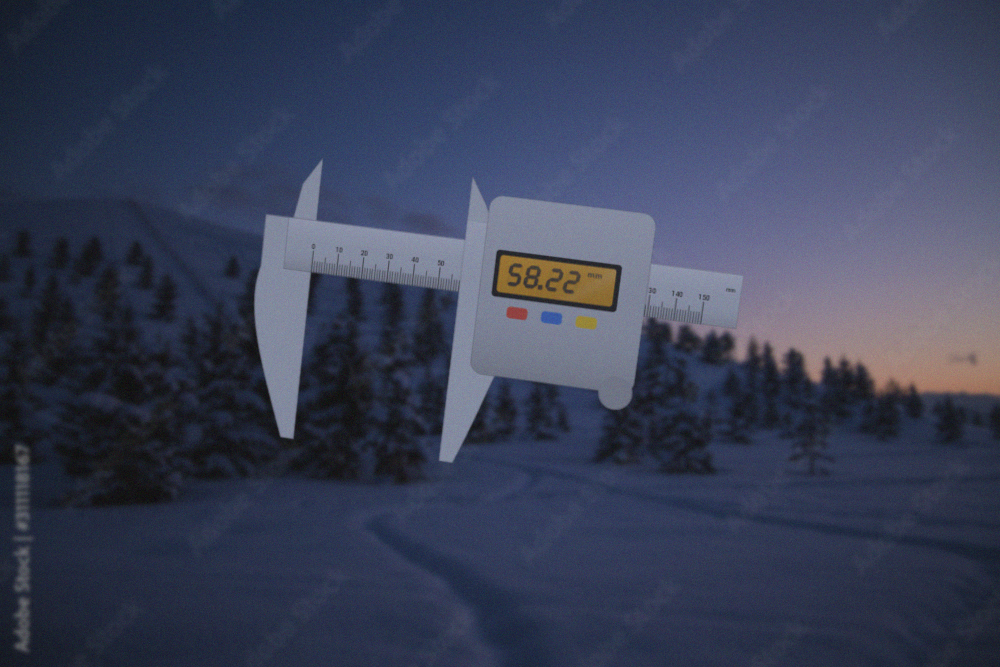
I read 58.22 mm
